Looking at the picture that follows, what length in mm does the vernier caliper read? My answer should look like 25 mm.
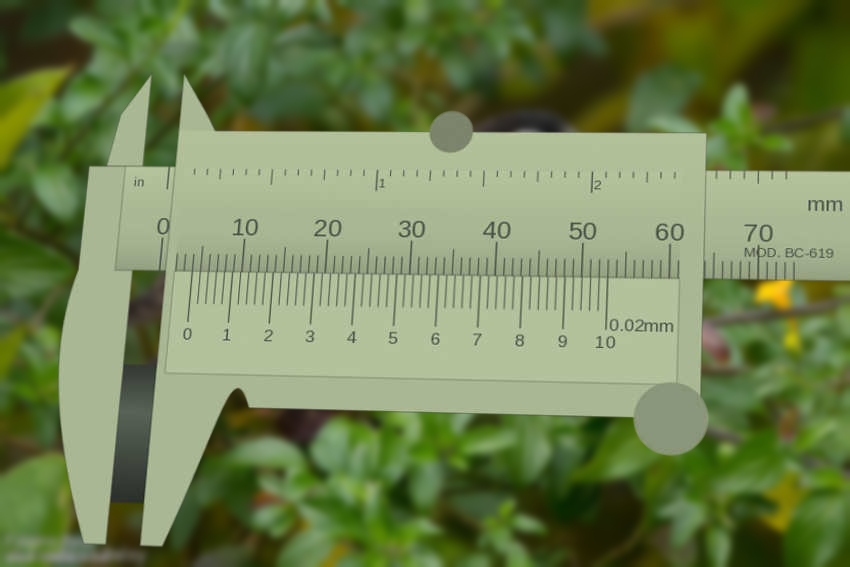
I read 4.0 mm
